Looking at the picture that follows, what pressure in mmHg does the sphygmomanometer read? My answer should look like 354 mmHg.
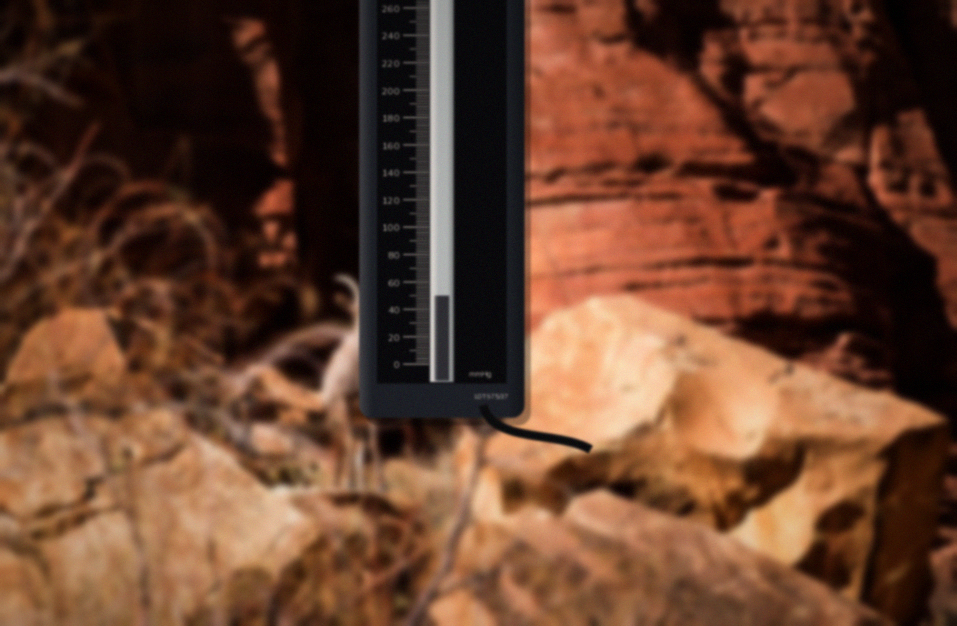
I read 50 mmHg
